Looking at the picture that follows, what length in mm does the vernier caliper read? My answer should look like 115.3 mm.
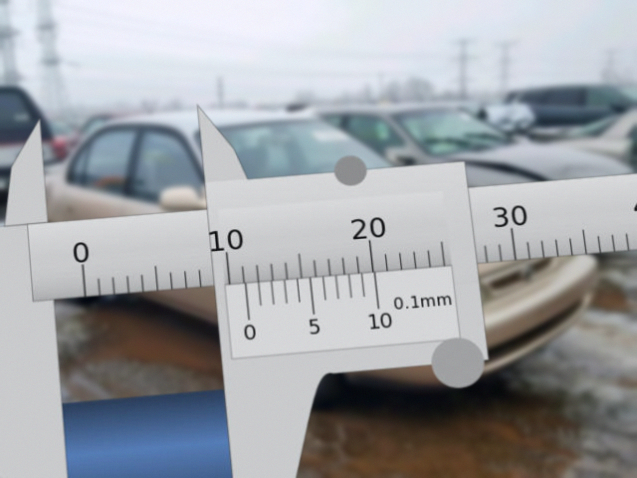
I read 11.1 mm
